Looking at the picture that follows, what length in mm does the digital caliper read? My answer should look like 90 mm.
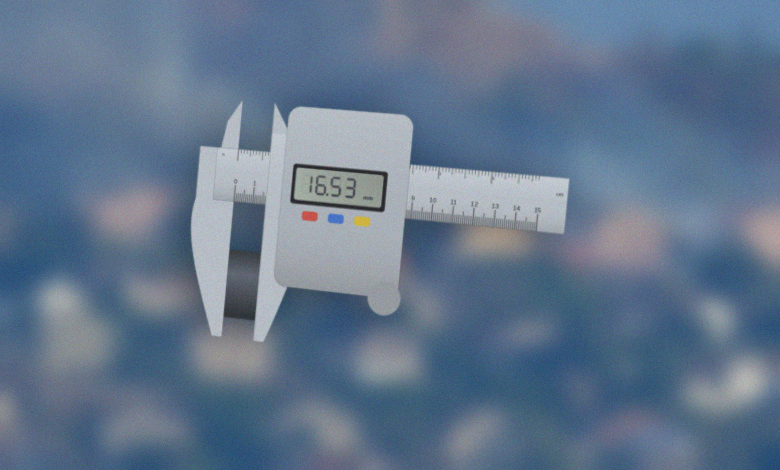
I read 16.53 mm
